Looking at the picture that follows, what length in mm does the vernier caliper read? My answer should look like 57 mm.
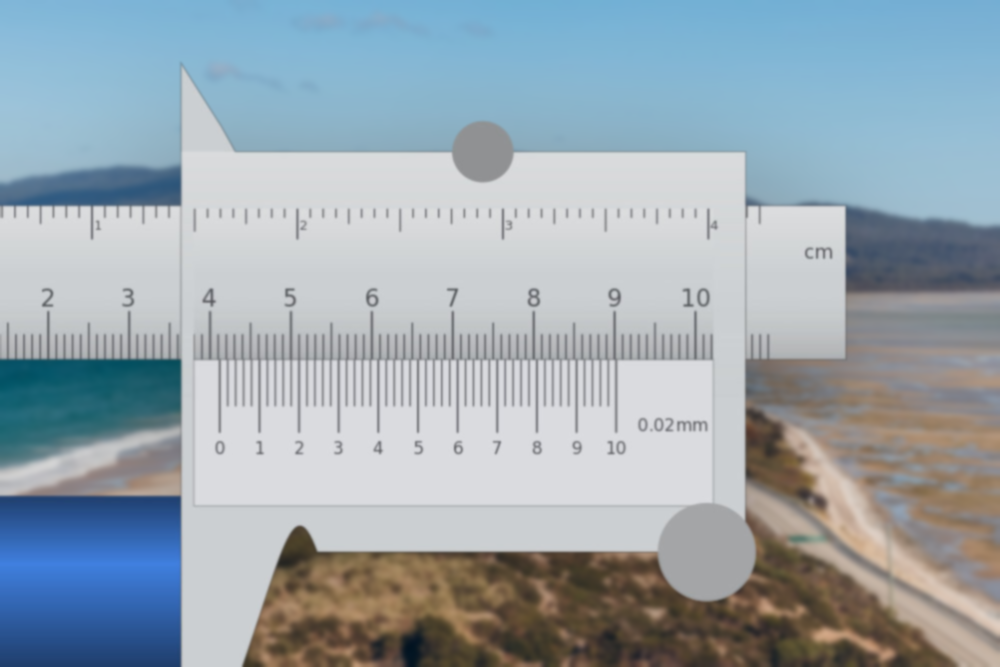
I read 41.2 mm
